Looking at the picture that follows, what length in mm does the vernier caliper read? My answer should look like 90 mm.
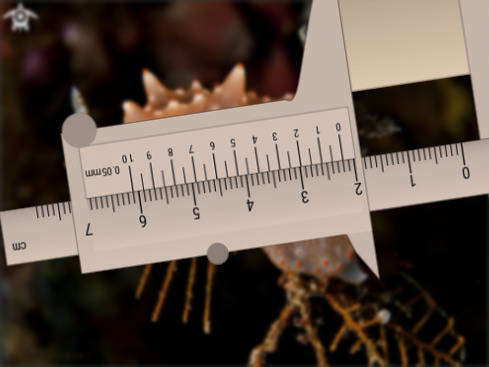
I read 22.0 mm
